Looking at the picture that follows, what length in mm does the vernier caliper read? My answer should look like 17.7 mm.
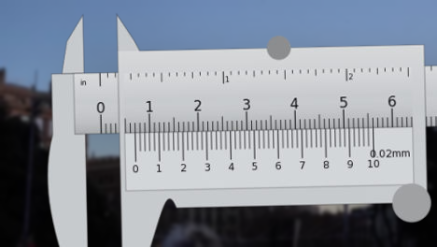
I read 7.0 mm
